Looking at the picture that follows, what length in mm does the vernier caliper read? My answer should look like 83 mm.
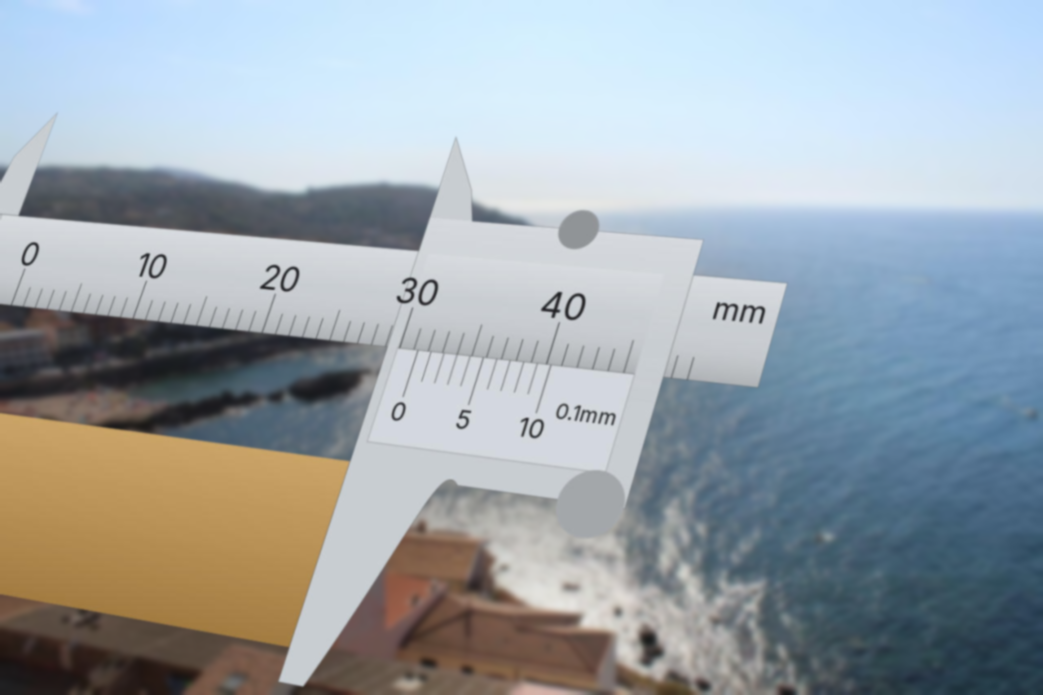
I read 31.3 mm
